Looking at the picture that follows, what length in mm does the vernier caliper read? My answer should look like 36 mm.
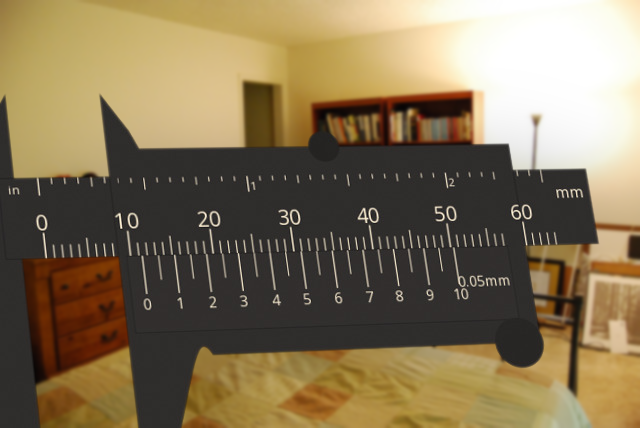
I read 11.4 mm
